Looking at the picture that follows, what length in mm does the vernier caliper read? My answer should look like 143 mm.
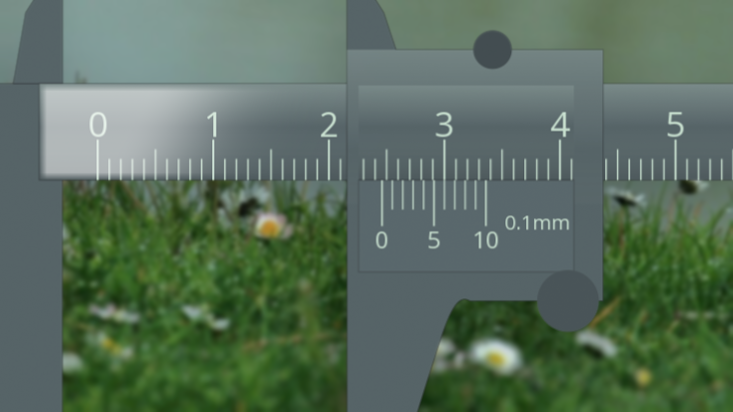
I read 24.6 mm
